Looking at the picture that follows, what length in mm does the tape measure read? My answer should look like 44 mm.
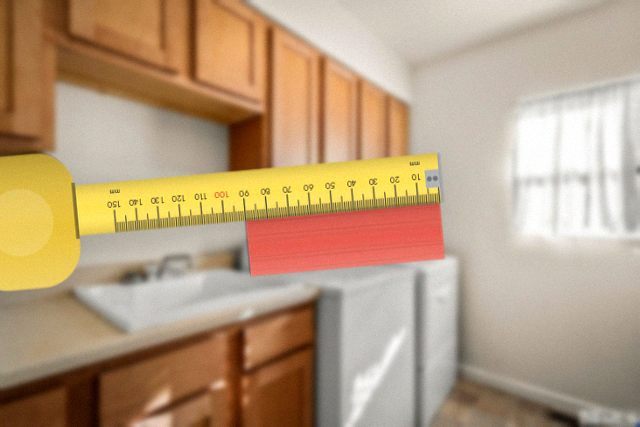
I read 90 mm
